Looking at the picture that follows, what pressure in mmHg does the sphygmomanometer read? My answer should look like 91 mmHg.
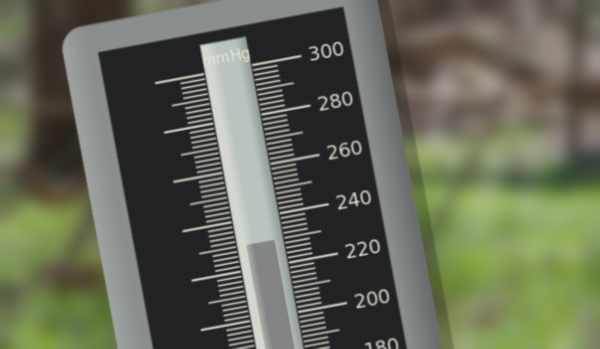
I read 230 mmHg
